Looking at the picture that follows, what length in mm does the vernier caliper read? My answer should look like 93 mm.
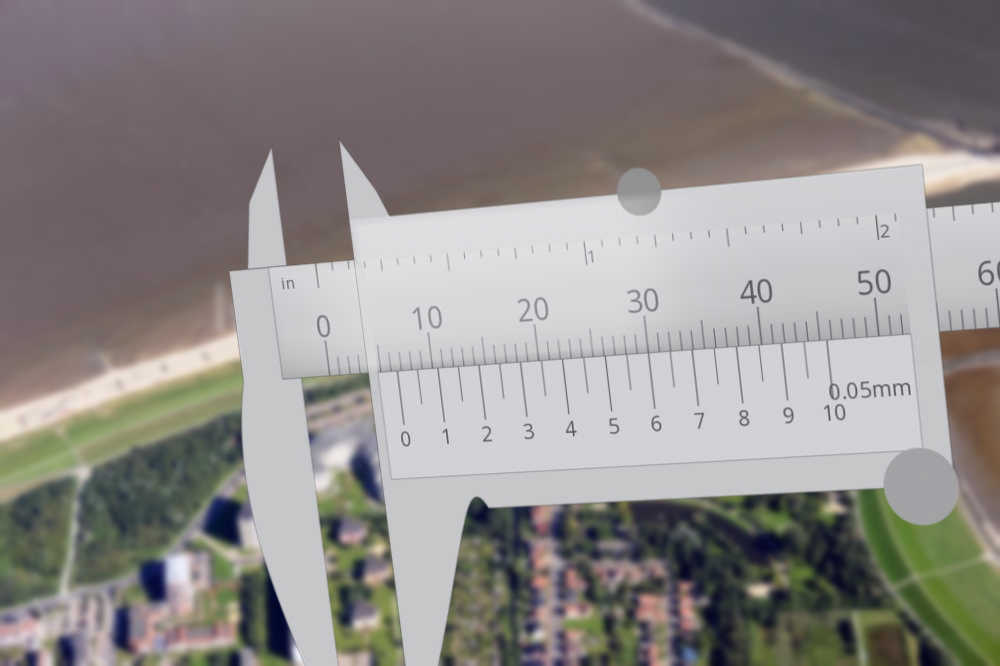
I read 6.6 mm
